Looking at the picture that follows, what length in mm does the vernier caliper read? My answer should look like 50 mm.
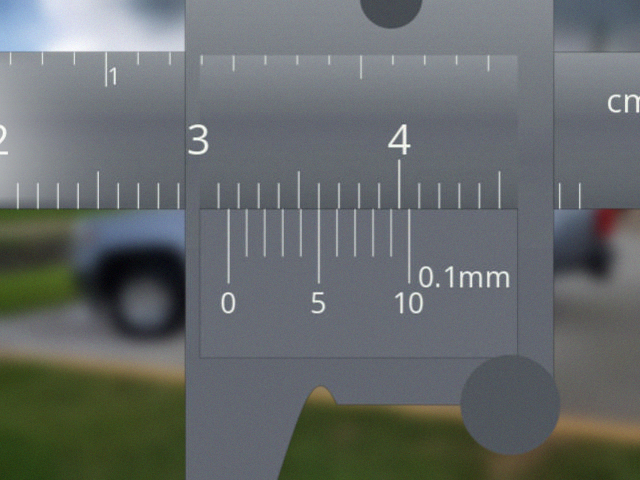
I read 31.5 mm
